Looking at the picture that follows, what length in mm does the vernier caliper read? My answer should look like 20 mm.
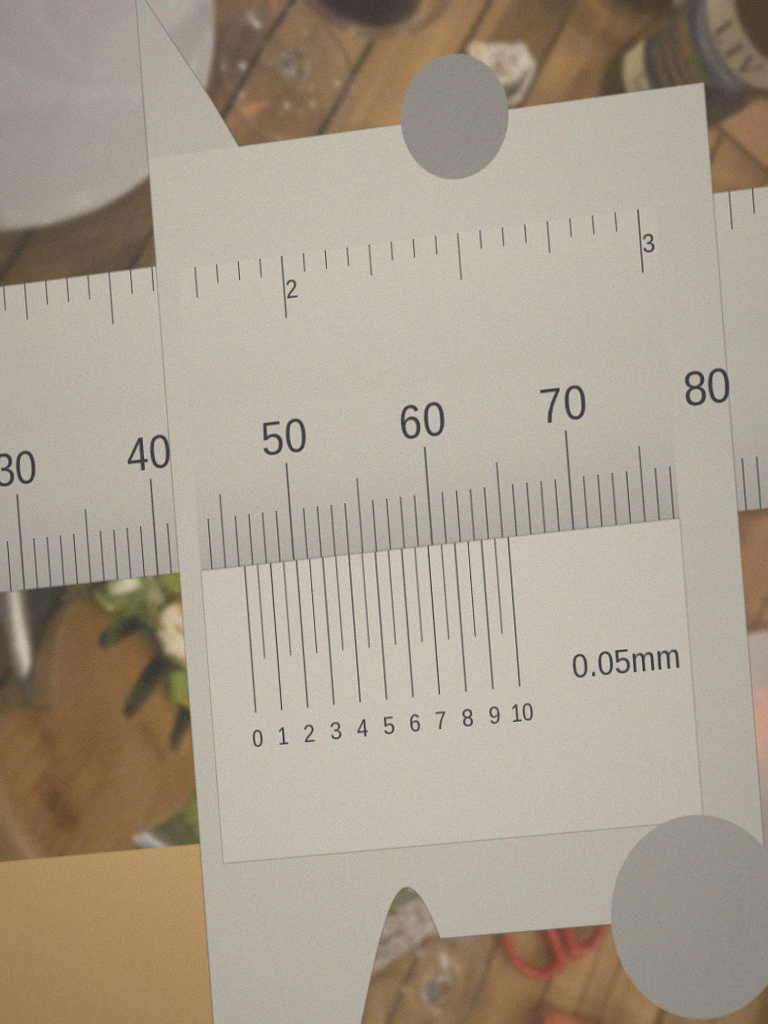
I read 46.4 mm
